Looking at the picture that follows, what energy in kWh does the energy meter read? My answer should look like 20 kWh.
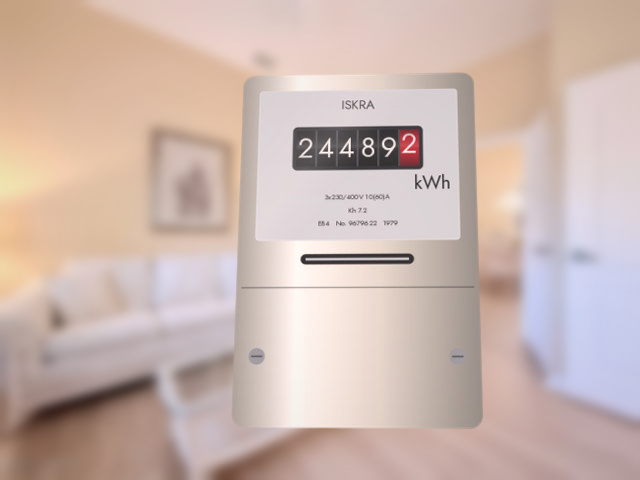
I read 24489.2 kWh
